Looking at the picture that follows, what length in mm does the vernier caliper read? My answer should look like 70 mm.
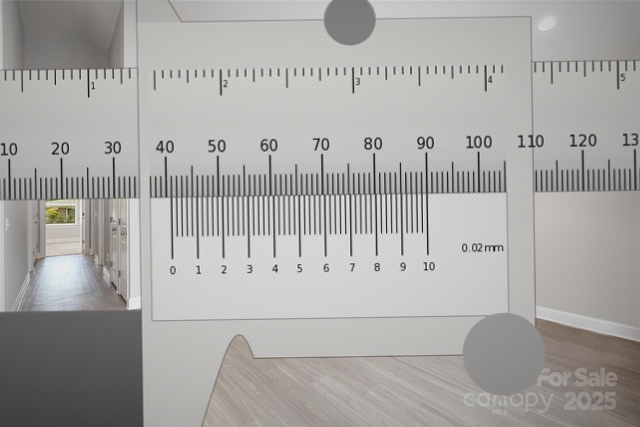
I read 41.0 mm
